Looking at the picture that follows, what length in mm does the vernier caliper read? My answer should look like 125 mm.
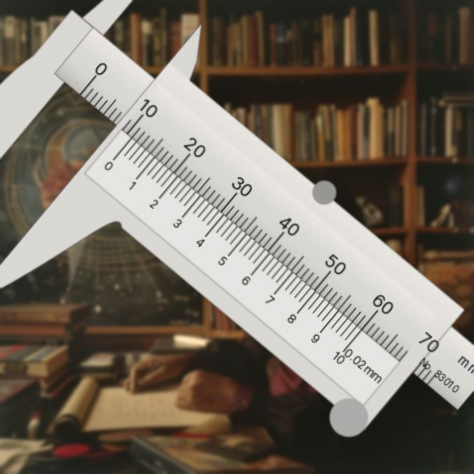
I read 11.0 mm
